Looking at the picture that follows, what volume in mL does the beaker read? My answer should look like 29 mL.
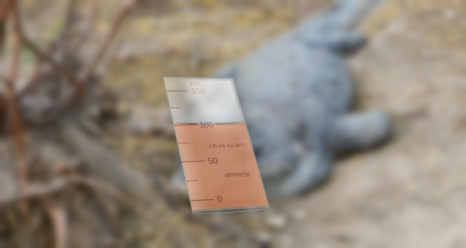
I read 100 mL
